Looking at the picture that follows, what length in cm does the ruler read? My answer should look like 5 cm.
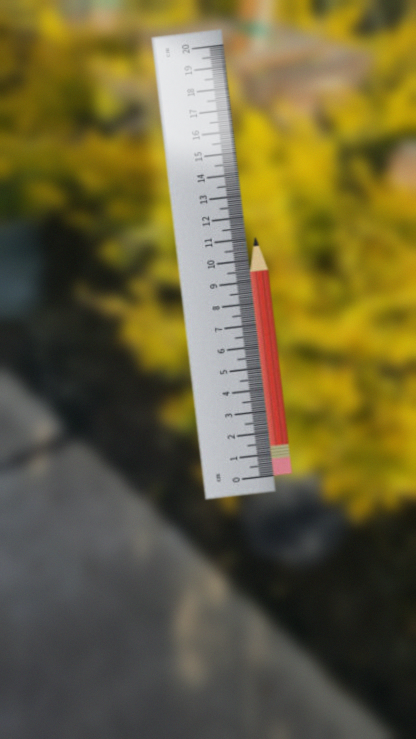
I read 11 cm
